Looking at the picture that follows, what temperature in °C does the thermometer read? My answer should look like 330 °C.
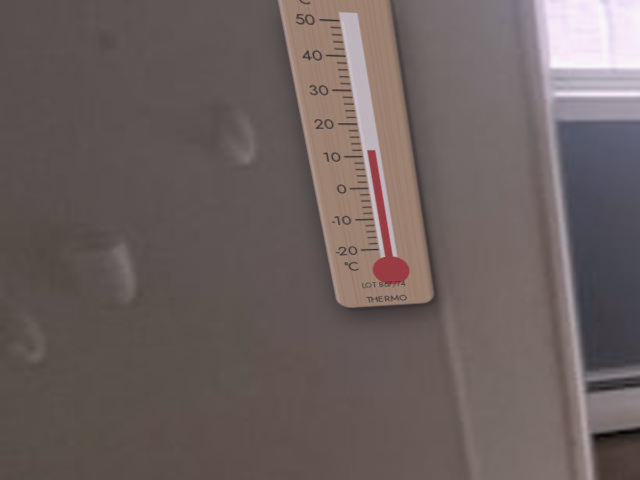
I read 12 °C
